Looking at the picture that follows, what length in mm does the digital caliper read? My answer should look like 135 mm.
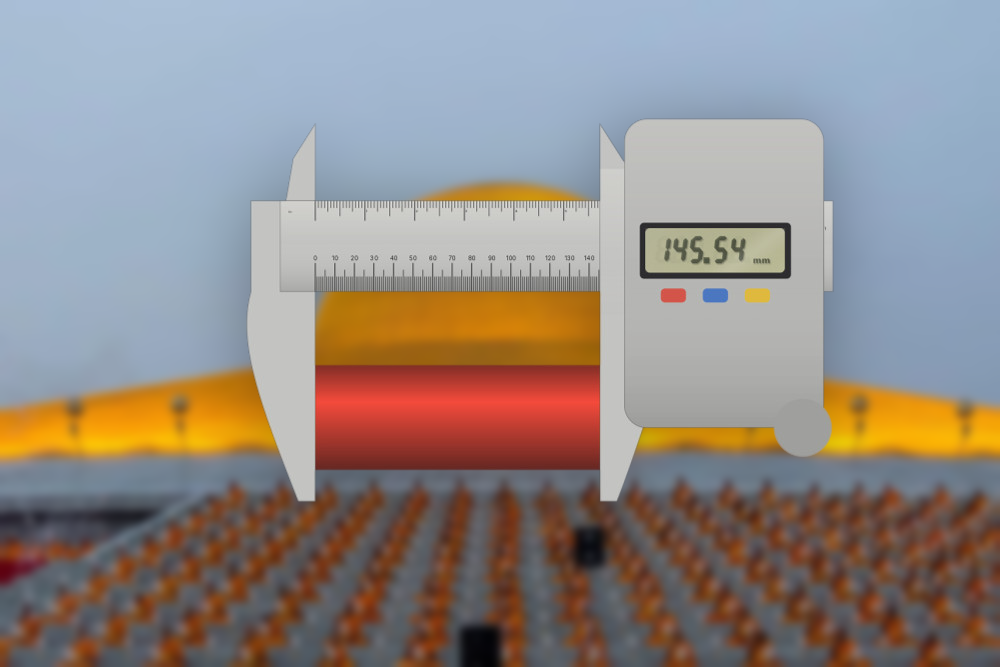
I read 145.54 mm
